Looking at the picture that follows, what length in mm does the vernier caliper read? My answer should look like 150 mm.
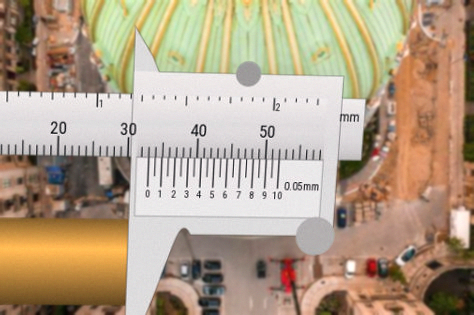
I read 33.0 mm
